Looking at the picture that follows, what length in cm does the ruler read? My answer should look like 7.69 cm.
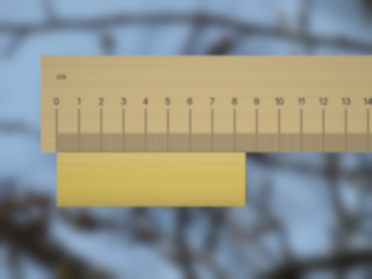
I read 8.5 cm
